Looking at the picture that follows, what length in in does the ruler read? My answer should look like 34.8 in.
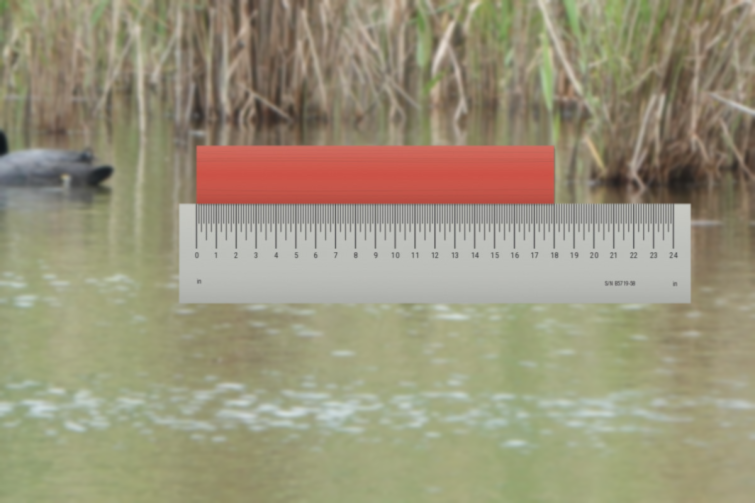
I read 18 in
